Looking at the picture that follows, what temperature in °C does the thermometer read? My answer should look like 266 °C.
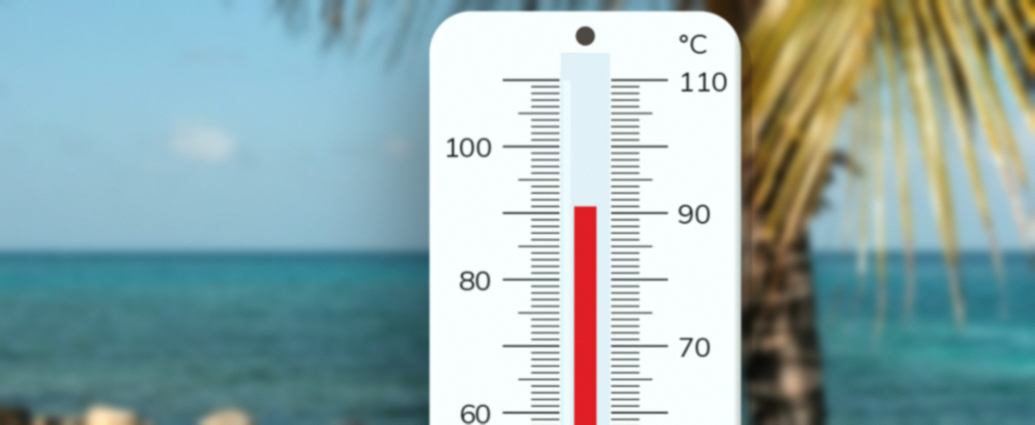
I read 91 °C
